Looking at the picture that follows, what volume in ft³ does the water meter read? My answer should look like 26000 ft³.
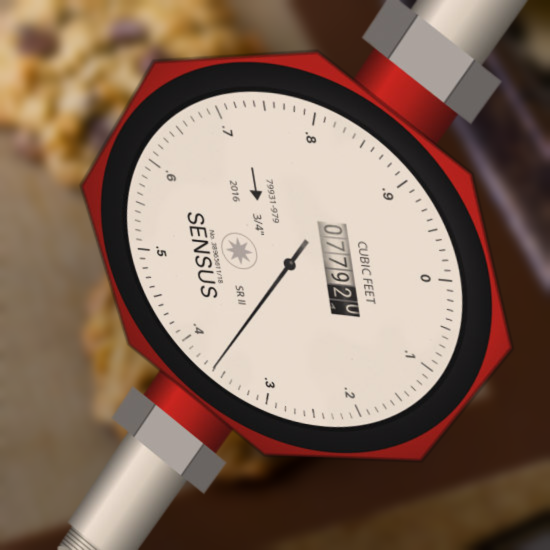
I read 77920.36 ft³
